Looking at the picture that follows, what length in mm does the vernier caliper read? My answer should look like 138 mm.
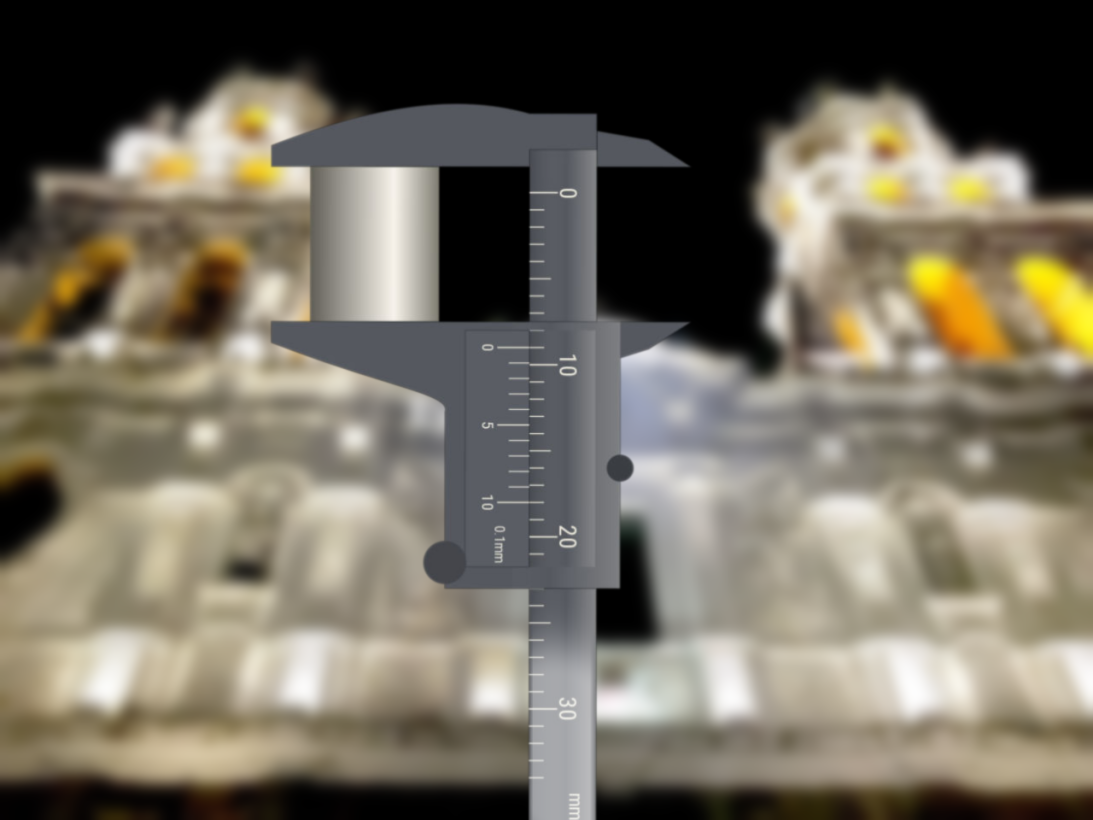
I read 9.0 mm
